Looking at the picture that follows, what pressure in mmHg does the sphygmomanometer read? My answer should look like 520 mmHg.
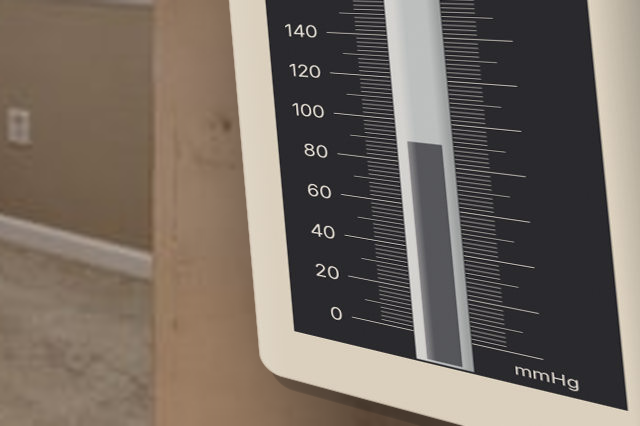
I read 90 mmHg
